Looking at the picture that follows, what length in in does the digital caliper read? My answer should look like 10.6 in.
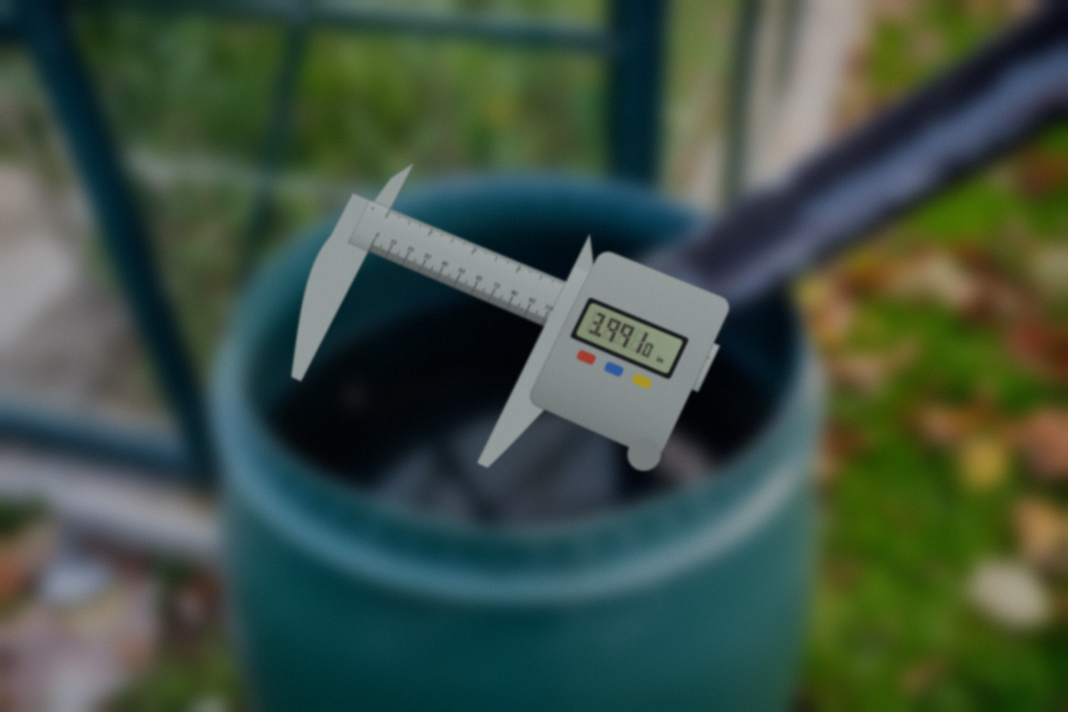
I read 3.9910 in
